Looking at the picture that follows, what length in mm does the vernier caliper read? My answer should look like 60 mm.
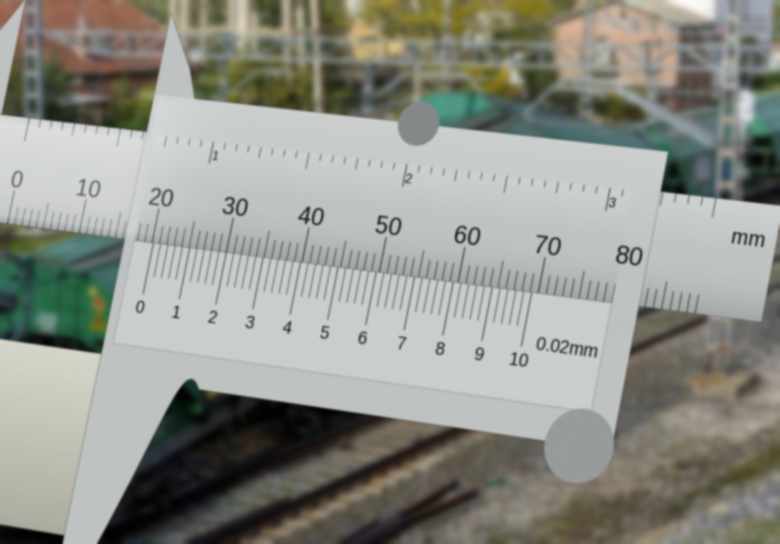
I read 20.2 mm
